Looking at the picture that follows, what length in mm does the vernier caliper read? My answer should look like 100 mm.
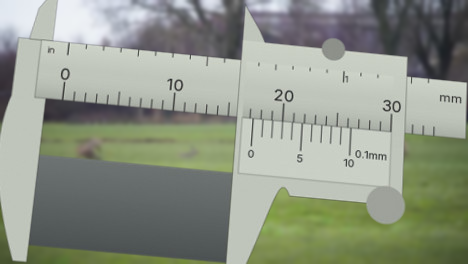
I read 17.3 mm
